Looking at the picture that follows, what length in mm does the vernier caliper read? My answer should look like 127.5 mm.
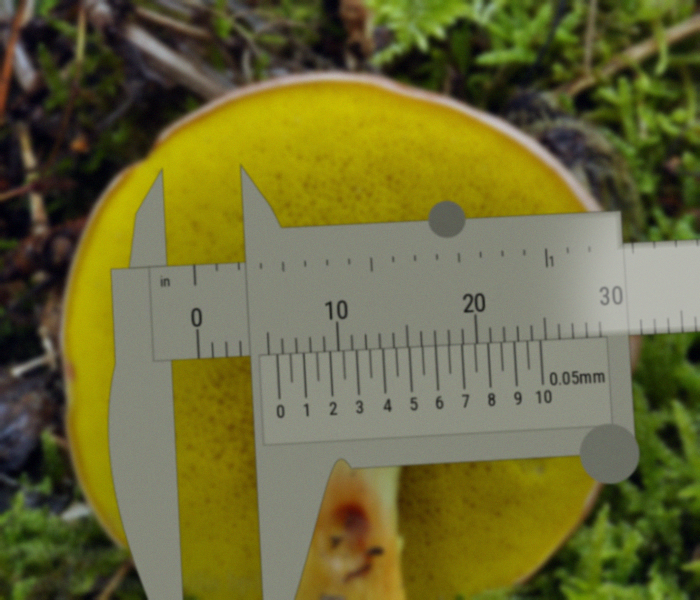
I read 5.6 mm
